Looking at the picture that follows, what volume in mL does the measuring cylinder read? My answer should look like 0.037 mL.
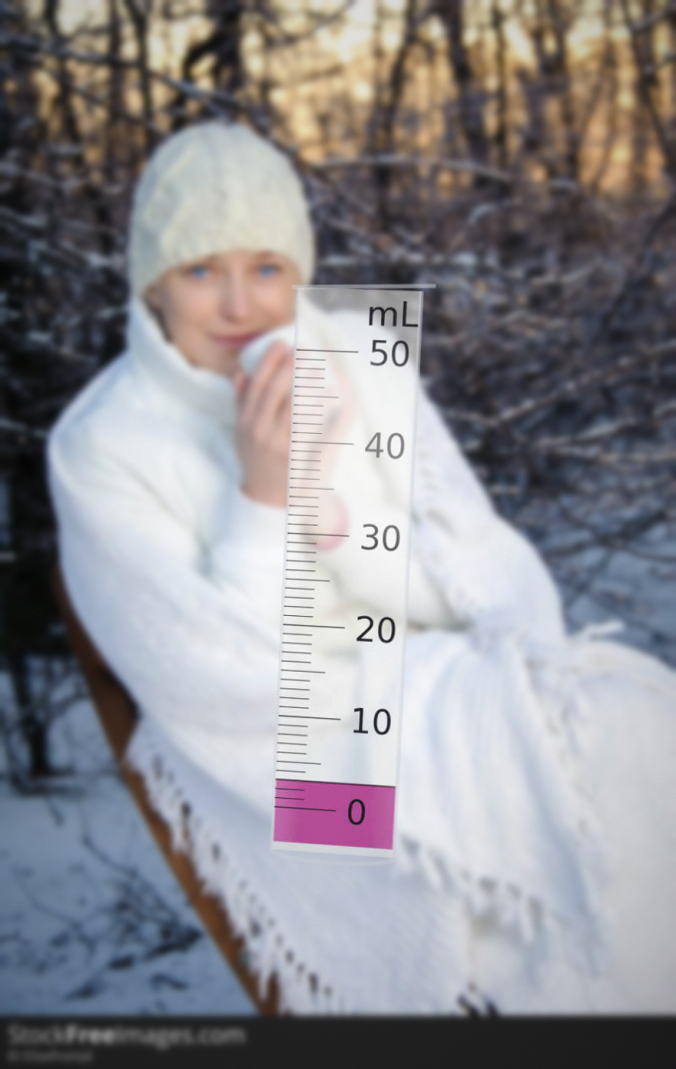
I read 3 mL
